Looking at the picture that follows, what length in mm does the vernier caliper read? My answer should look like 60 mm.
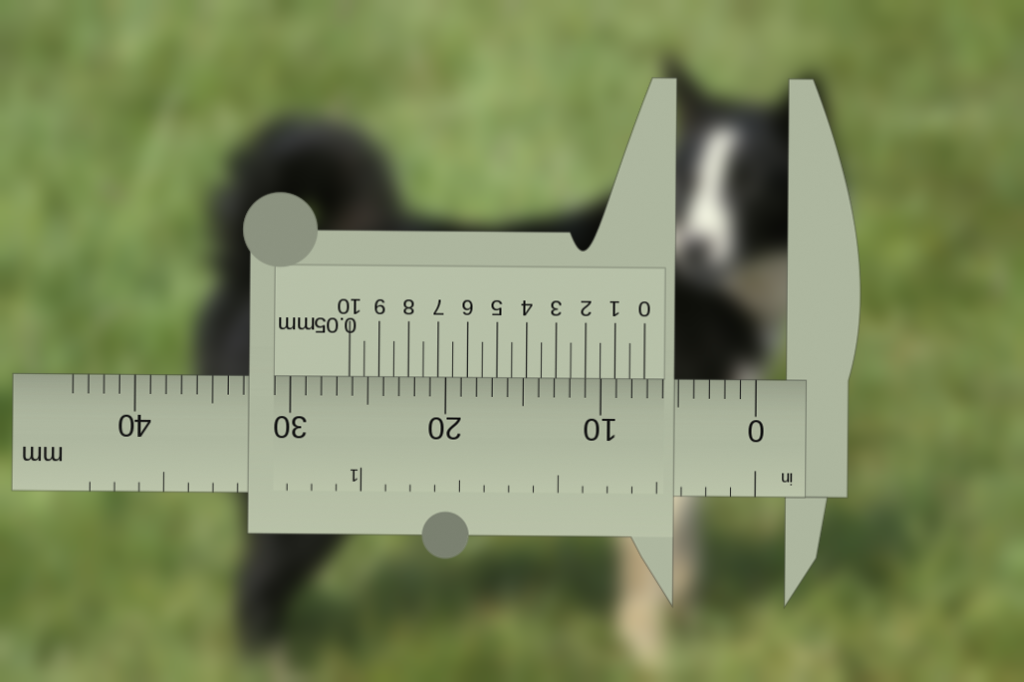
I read 7.2 mm
